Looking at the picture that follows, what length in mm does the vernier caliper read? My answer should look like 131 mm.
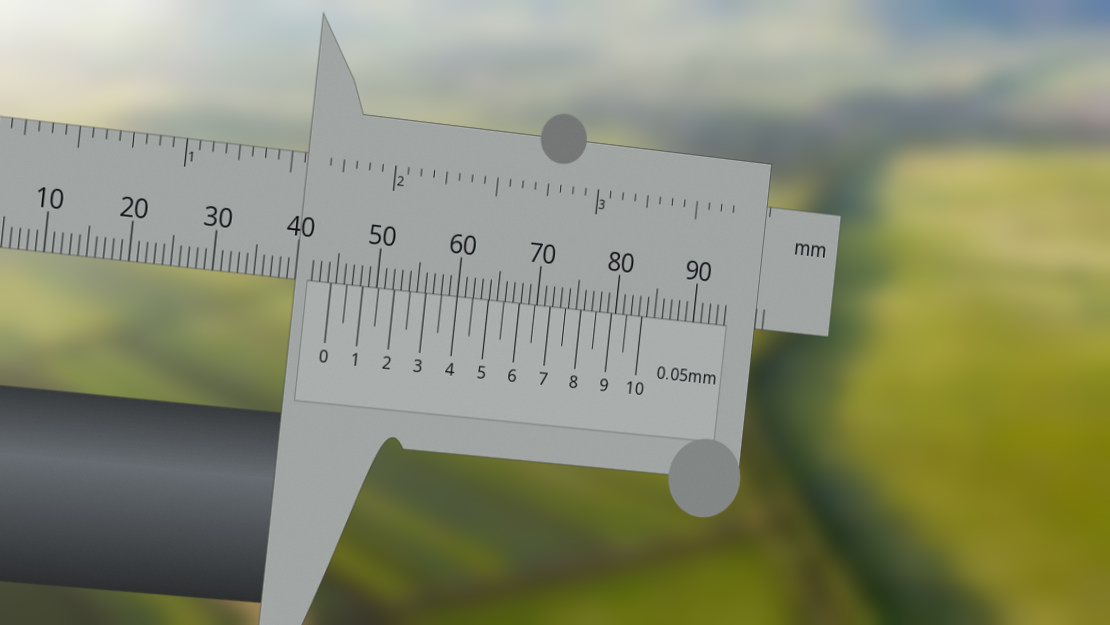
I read 44.4 mm
